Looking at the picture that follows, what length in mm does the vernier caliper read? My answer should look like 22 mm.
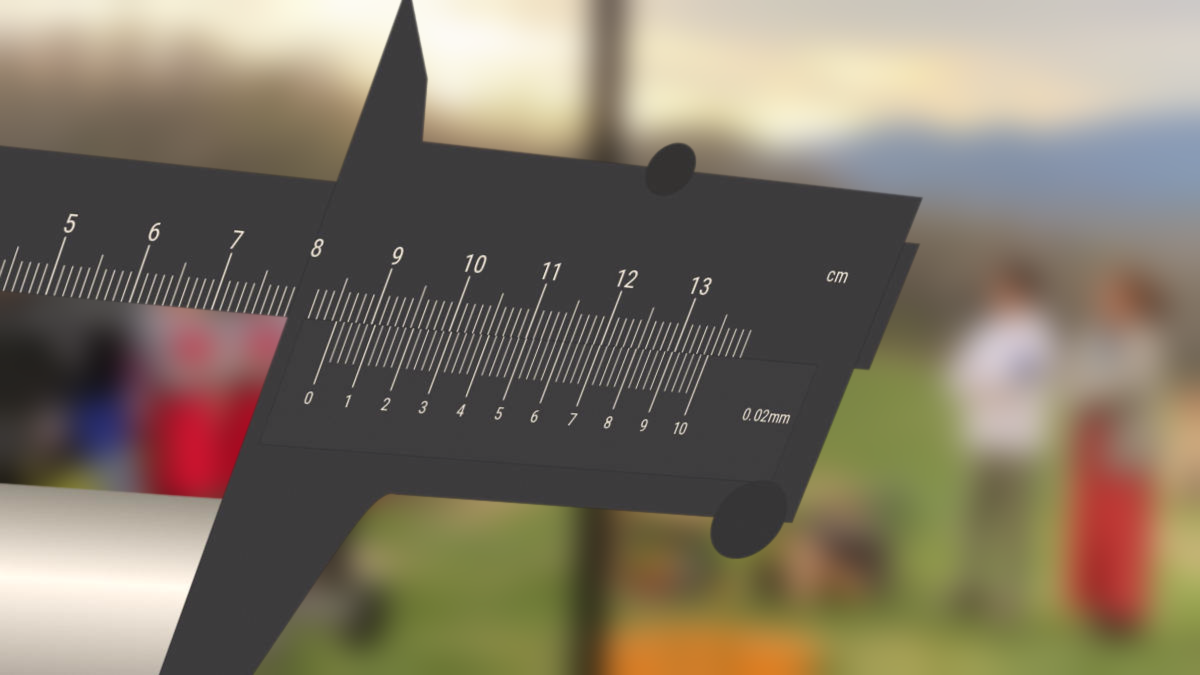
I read 85.6 mm
